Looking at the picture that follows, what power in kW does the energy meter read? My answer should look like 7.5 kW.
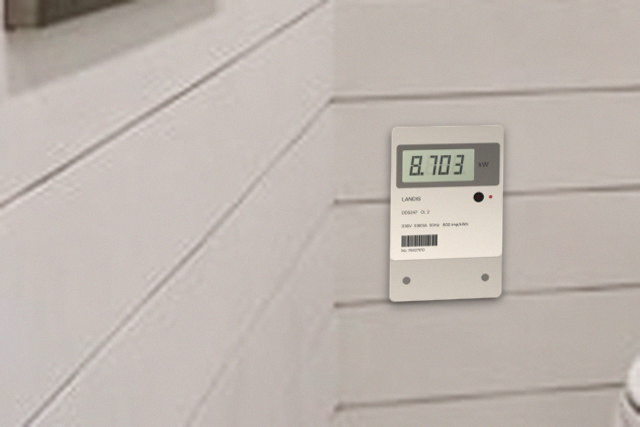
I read 8.703 kW
